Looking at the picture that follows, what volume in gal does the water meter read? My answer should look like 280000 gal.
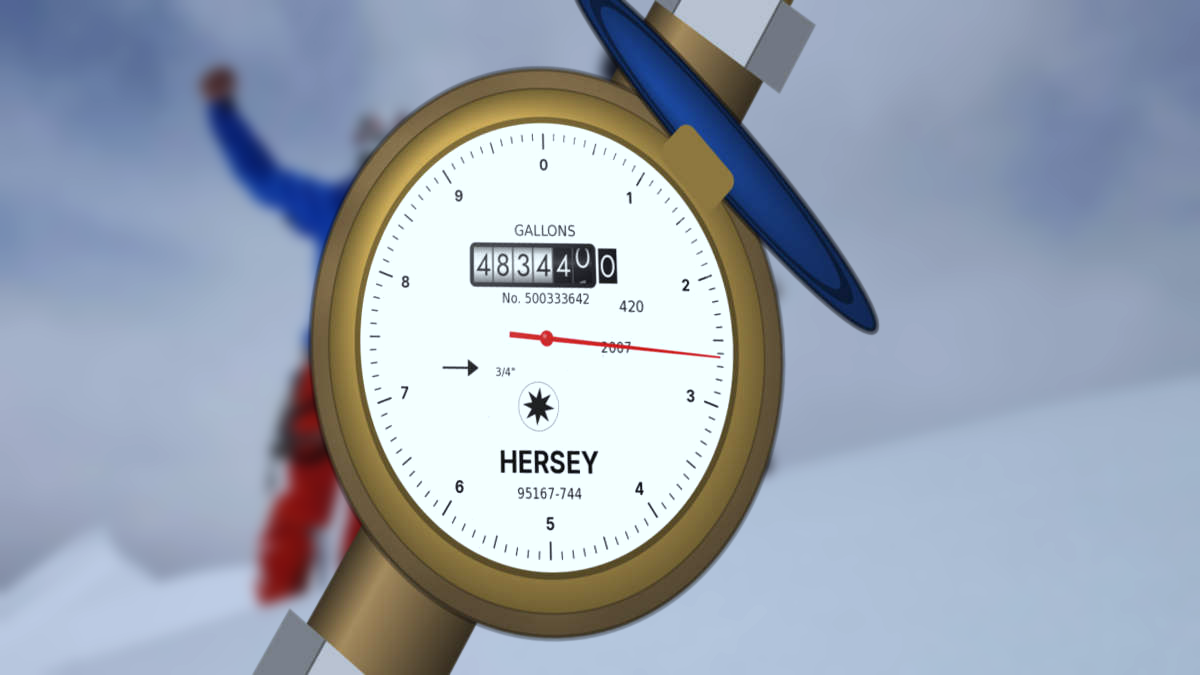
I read 4834402.6 gal
